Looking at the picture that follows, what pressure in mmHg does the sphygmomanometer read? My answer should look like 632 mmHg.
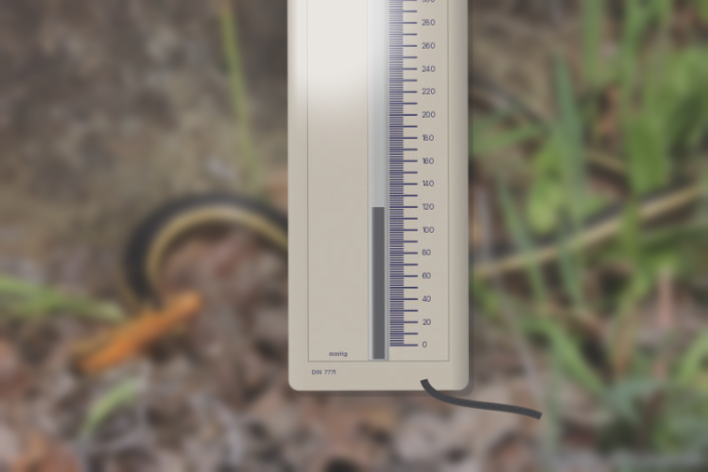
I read 120 mmHg
